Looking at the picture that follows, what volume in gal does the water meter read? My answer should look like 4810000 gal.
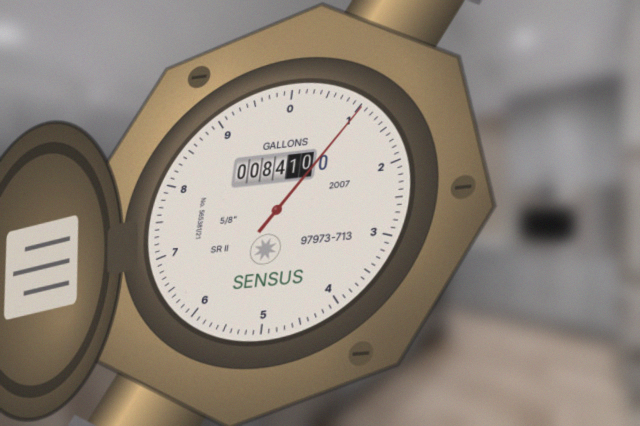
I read 84101.0 gal
